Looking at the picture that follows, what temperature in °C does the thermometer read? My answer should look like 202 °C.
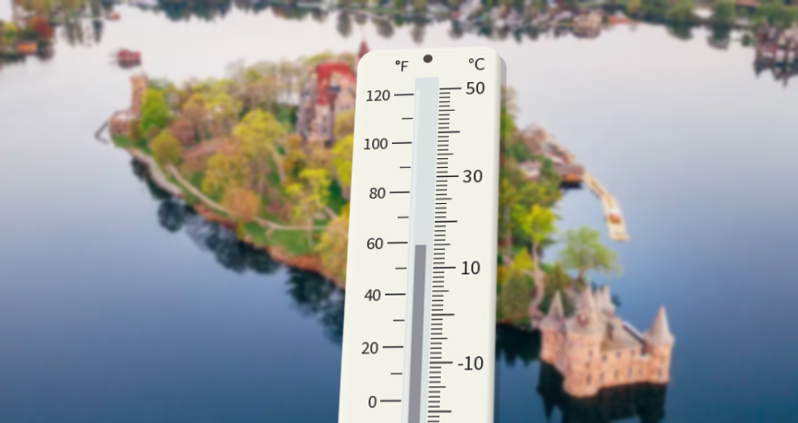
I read 15 °C
